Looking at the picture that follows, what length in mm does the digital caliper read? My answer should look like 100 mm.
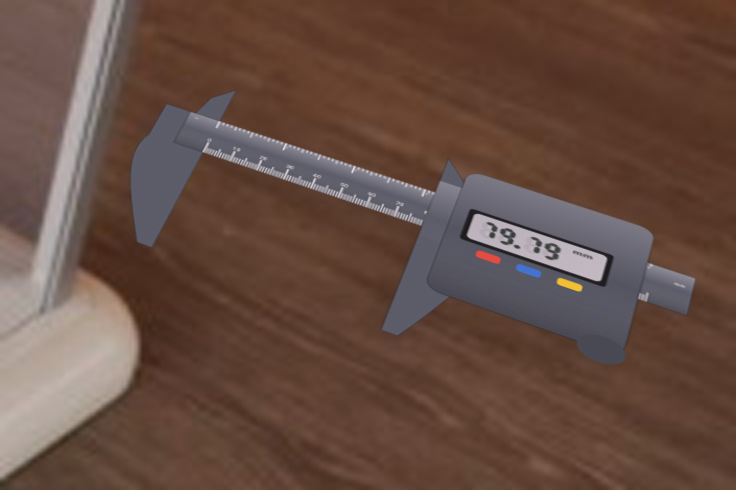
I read 79.79 mm
